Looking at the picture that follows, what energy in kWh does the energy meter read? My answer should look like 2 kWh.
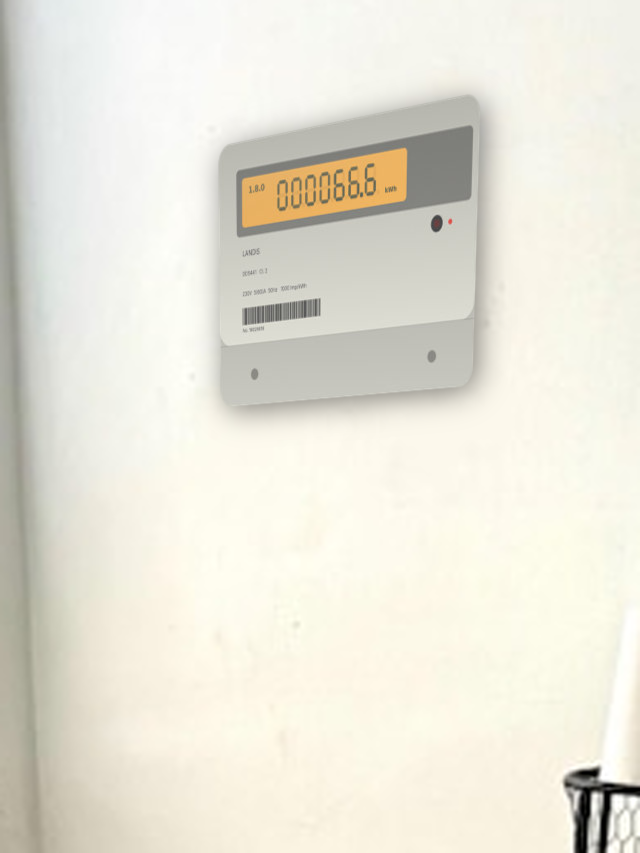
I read 66.6 kWh
